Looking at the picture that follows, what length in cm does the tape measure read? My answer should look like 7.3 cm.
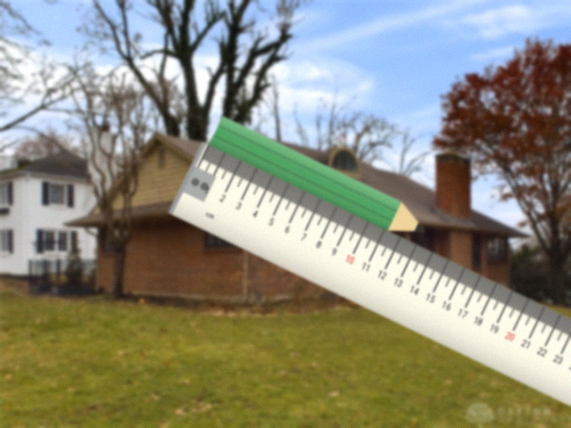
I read 13 cm
